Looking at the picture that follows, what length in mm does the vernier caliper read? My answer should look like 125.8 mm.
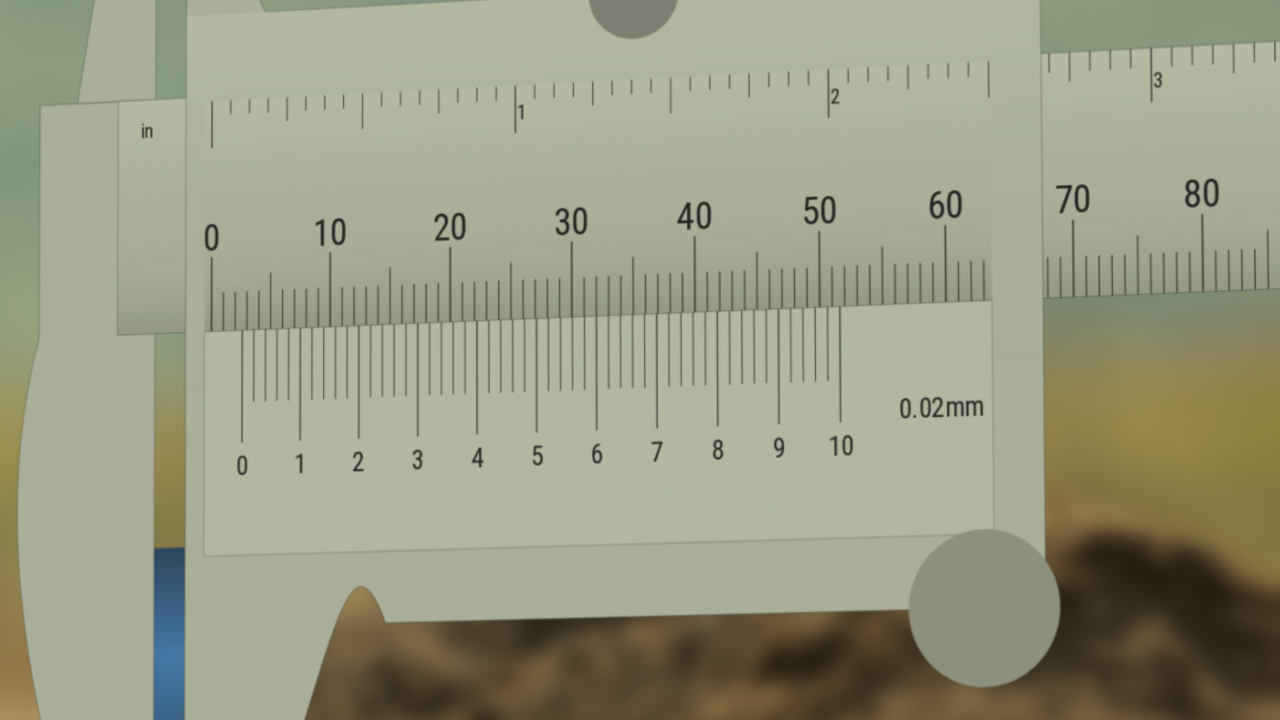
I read 2.6 mm
